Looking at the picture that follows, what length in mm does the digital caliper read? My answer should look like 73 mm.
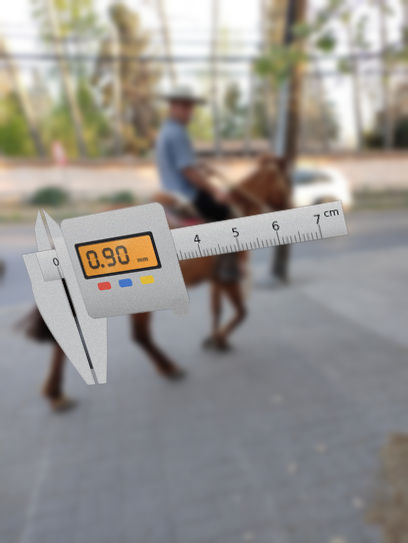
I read 0.90 mm
